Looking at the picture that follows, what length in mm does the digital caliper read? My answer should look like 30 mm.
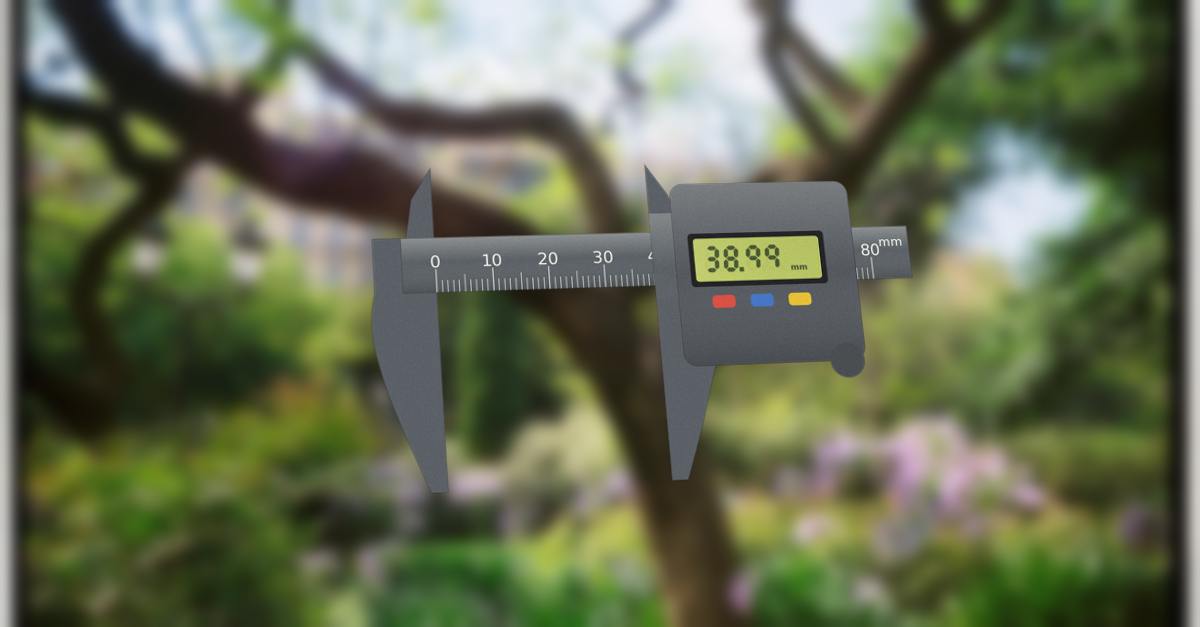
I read 38.99 mm
